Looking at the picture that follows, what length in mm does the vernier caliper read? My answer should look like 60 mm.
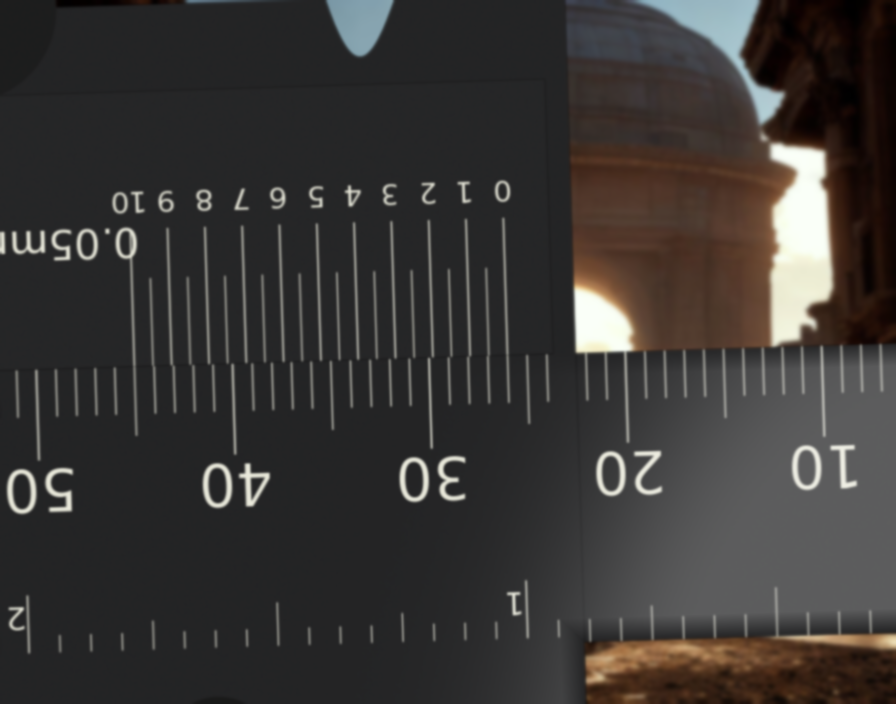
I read 26.0 mm
